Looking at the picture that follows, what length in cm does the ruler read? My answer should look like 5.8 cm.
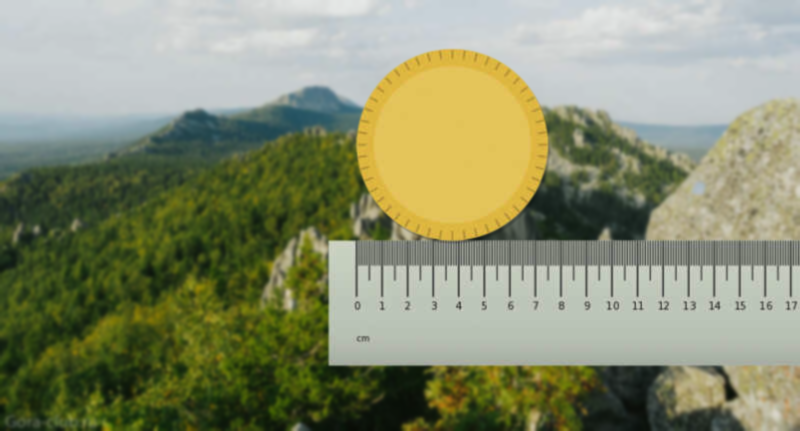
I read 7.5 cm
